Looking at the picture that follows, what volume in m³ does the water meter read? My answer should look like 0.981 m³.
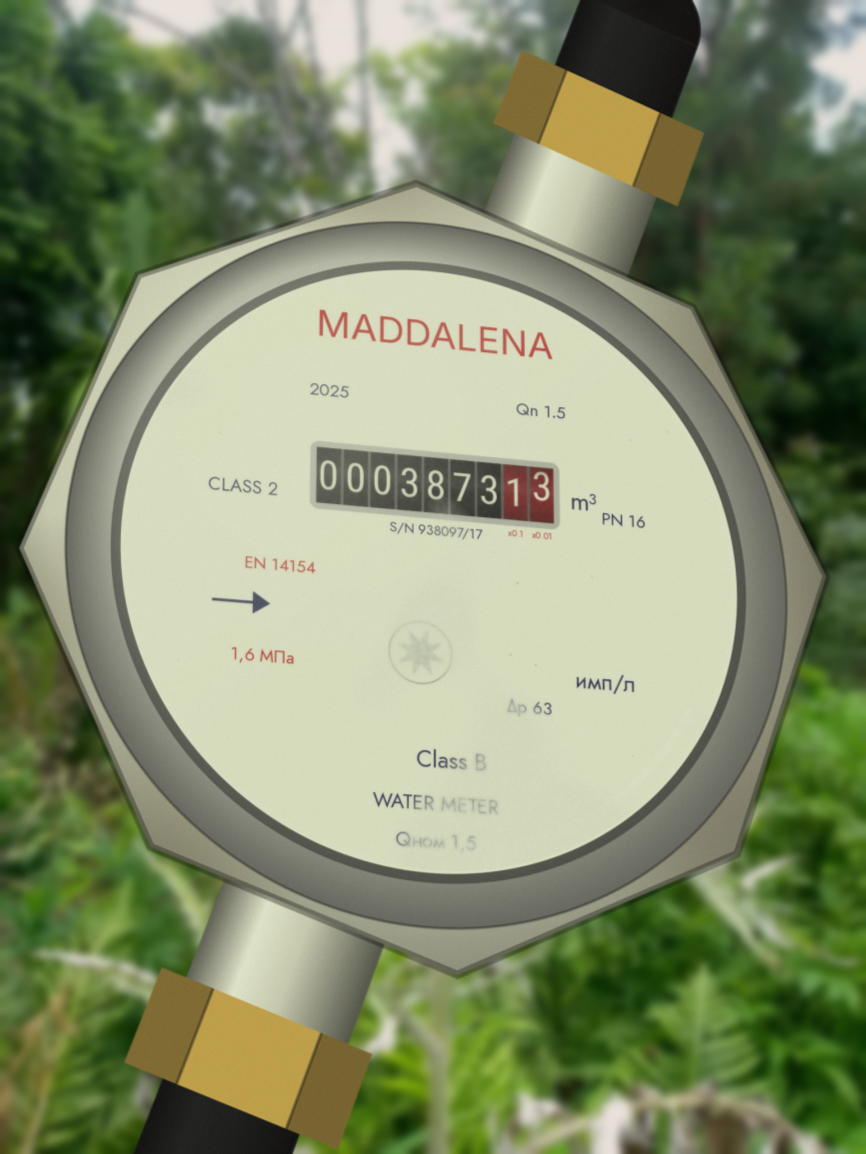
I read 3873.13 m³
